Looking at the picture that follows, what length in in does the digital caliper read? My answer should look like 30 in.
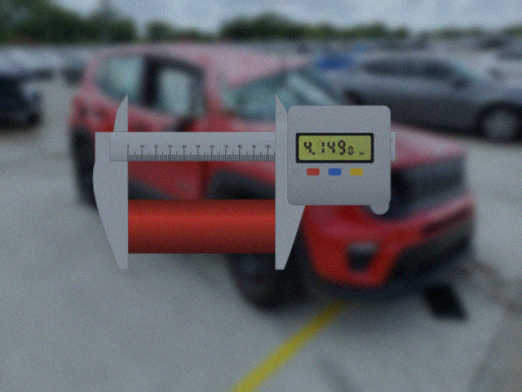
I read 4.1490 in
